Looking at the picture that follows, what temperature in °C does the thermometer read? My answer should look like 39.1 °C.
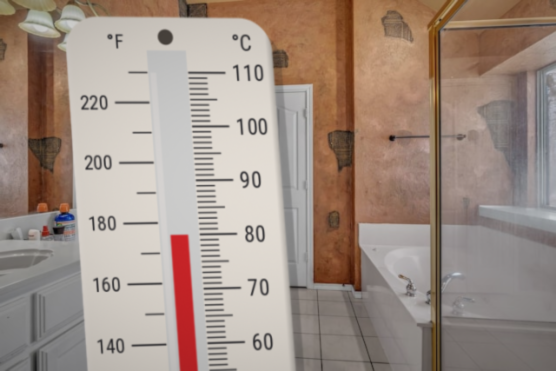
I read 80 °C
